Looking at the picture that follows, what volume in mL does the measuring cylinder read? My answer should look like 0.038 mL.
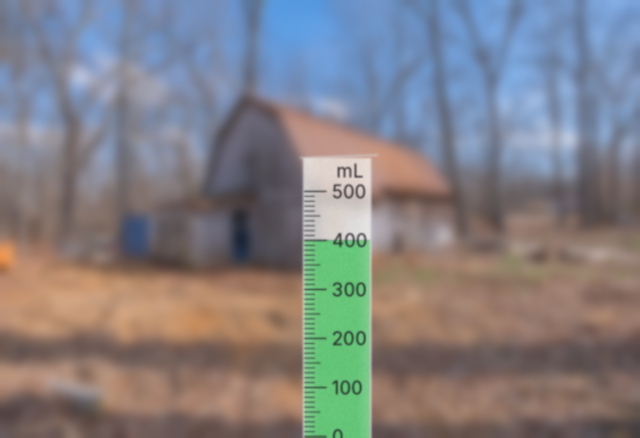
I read 400 mL
